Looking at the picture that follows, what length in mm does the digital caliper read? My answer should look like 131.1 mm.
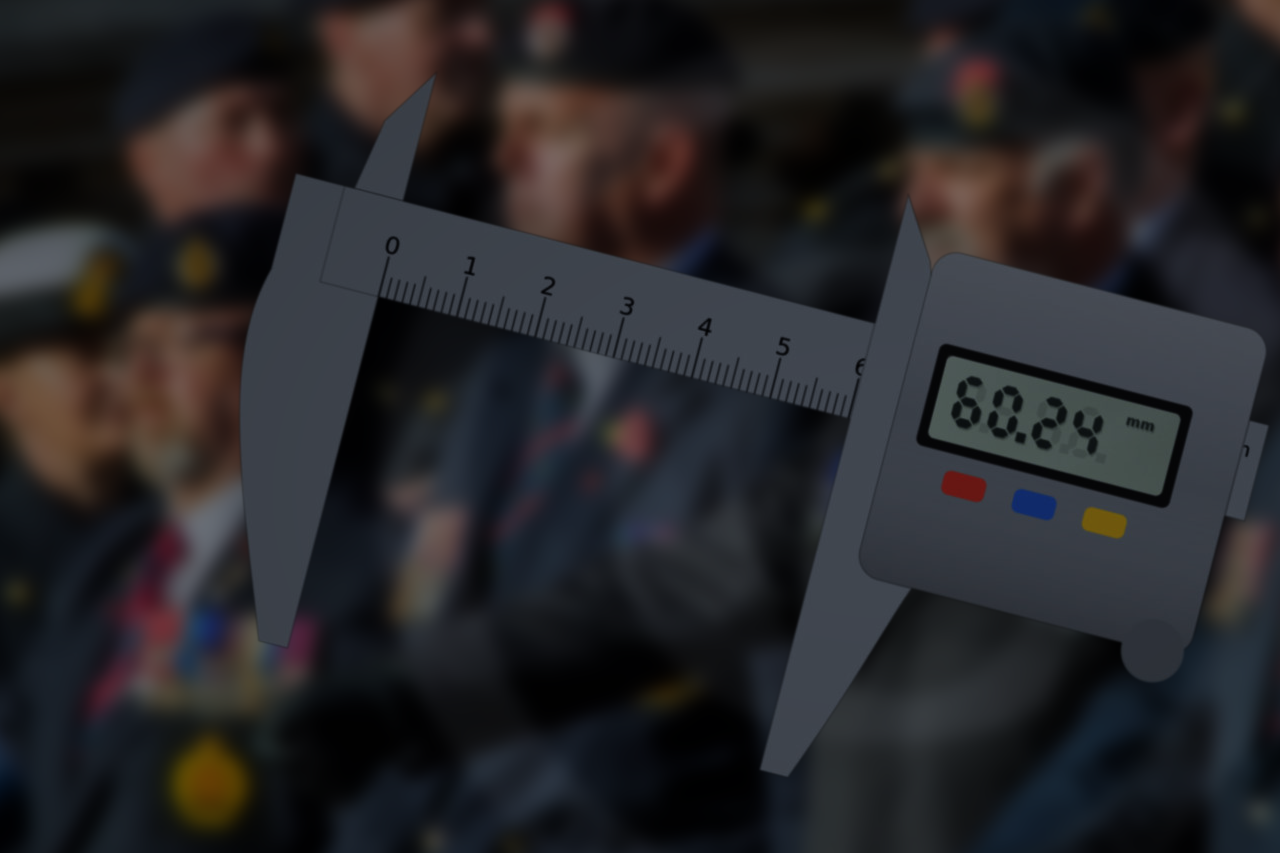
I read 60.24 mm
